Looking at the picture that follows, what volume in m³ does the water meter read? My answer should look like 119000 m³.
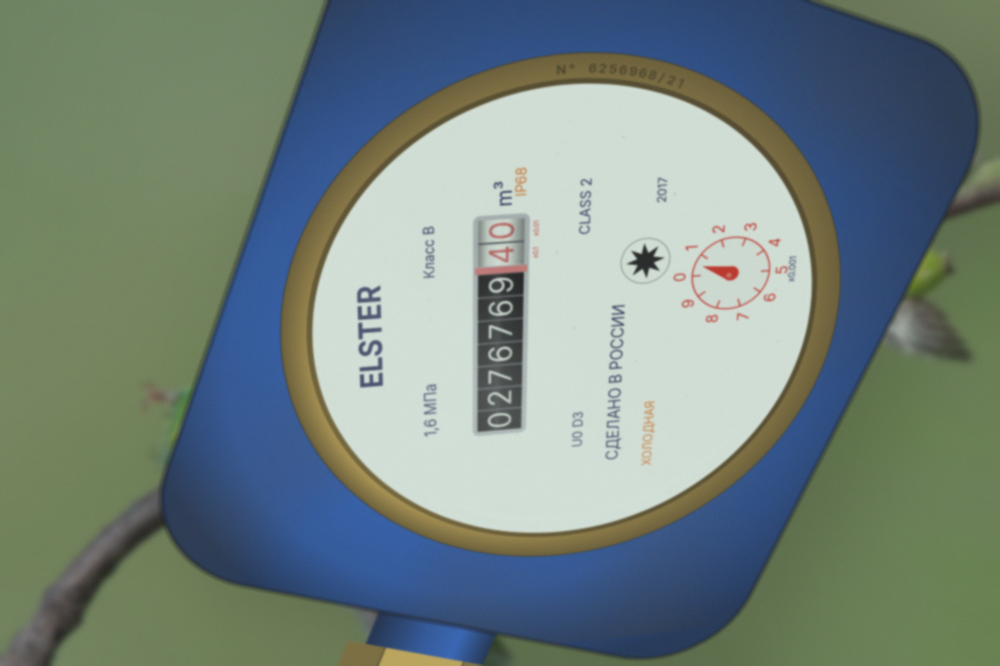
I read 276769.400 m³
